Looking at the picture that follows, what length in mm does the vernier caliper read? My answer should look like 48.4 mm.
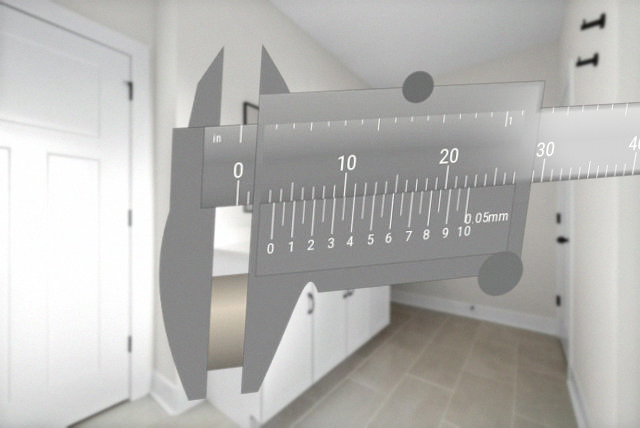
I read 3.4 mm
